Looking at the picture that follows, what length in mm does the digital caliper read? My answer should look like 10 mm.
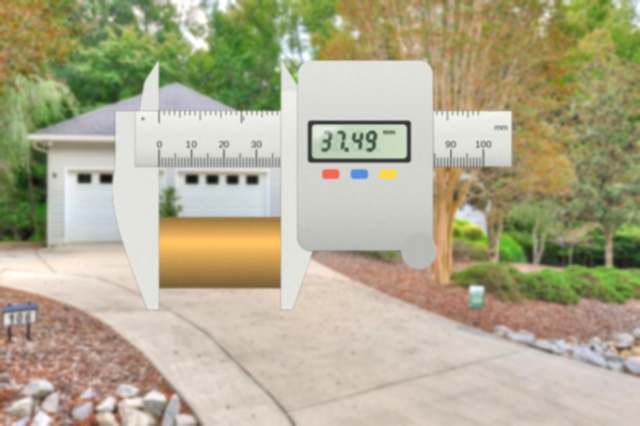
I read 37.49 mm
